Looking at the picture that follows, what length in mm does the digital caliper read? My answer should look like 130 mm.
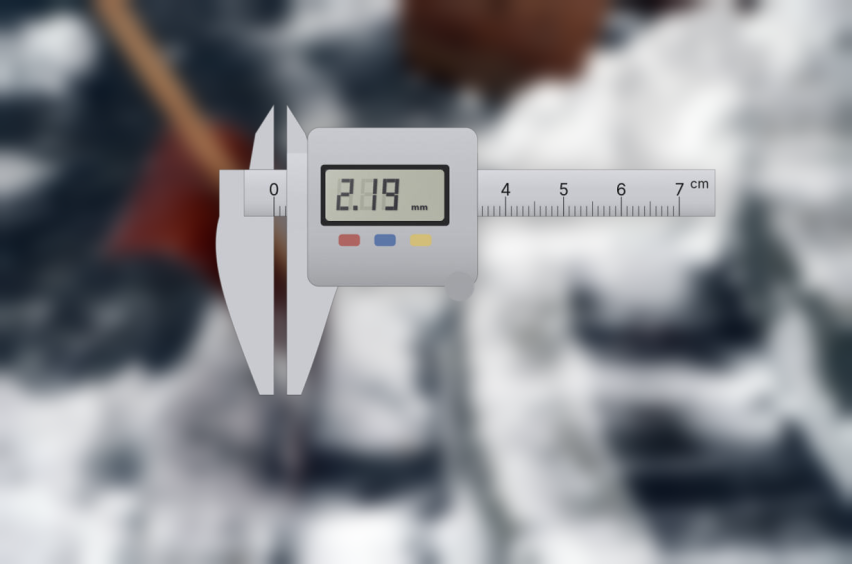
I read 2.19 mm
